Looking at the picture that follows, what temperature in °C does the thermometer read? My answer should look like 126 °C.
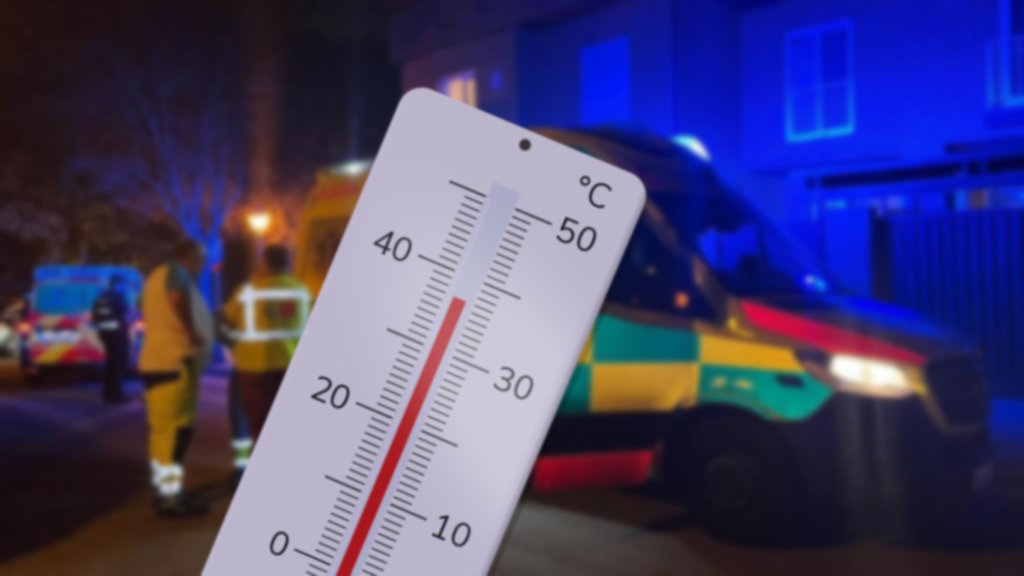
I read 37 °C
